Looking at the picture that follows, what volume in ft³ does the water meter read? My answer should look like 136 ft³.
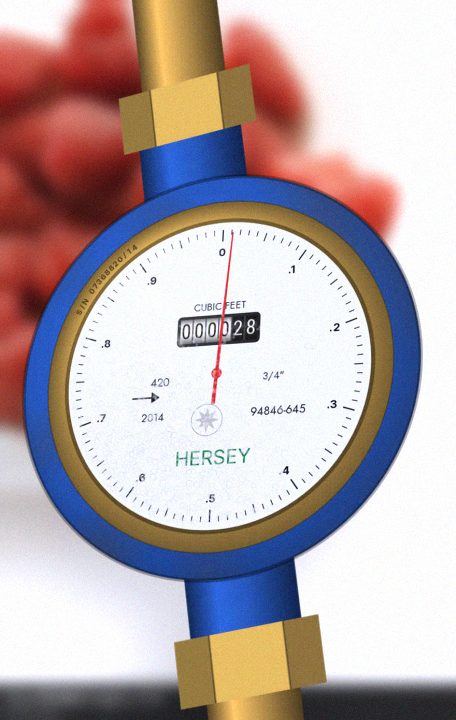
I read 28.01 ft³
